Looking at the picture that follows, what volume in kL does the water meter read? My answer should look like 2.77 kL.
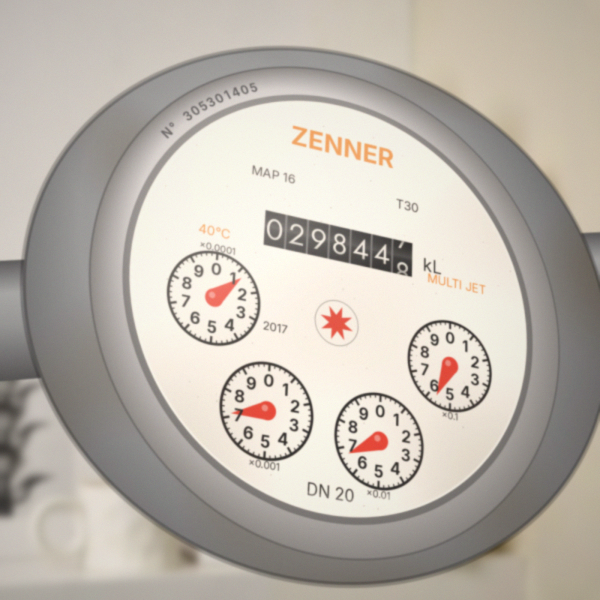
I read 298447.5671 kL
